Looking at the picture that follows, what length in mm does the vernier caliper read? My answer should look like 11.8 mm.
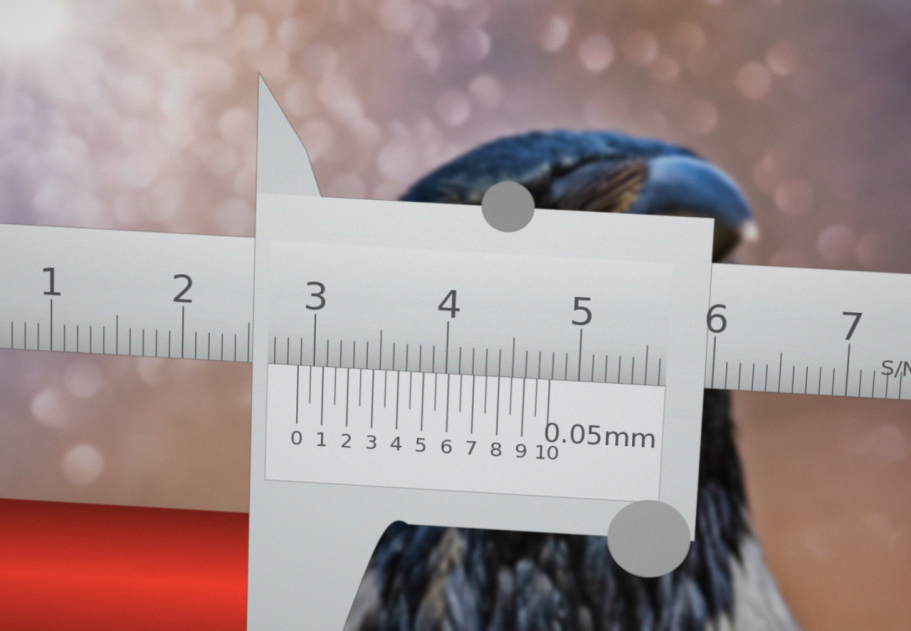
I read 28.8 mm
